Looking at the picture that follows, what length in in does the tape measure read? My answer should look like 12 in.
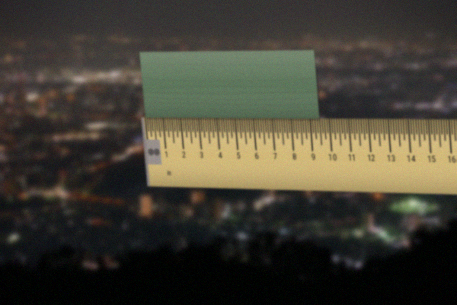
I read 9.5 in
